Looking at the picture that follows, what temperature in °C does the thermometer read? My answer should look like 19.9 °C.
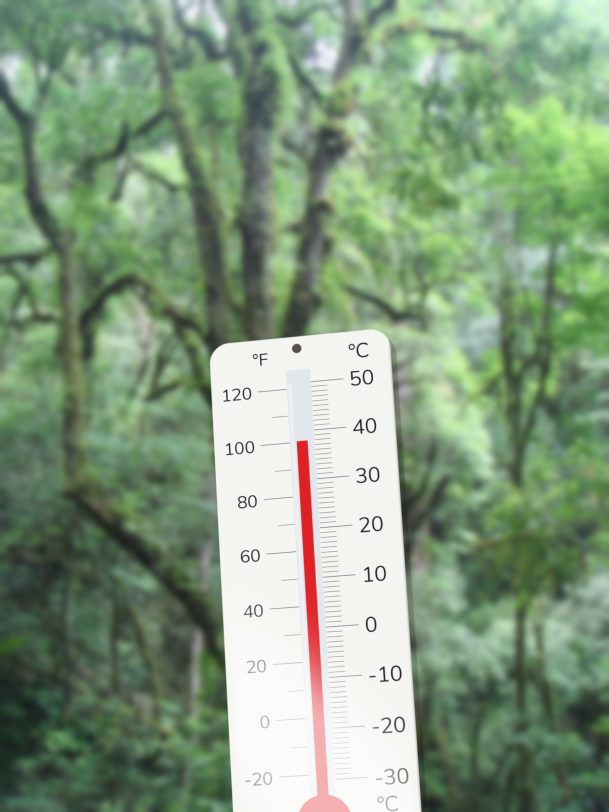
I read 38 °C
